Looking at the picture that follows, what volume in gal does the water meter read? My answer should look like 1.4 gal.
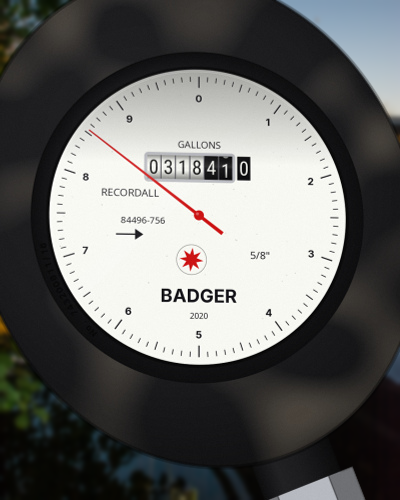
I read 318408.5 gal
